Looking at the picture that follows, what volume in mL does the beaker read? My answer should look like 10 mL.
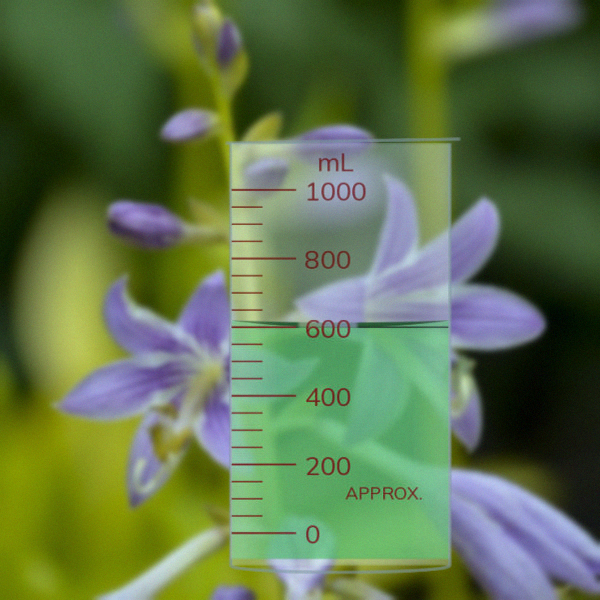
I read 600 mL
